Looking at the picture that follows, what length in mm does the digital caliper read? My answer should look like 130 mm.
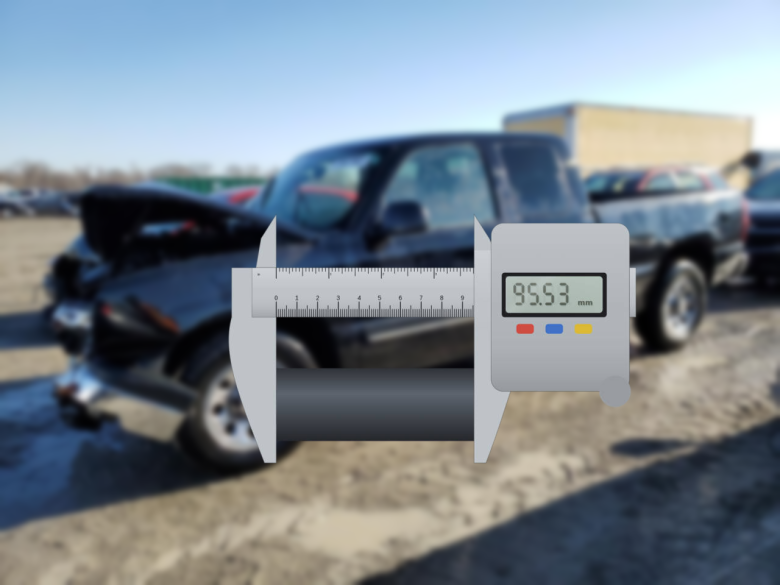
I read 95.53 mm
